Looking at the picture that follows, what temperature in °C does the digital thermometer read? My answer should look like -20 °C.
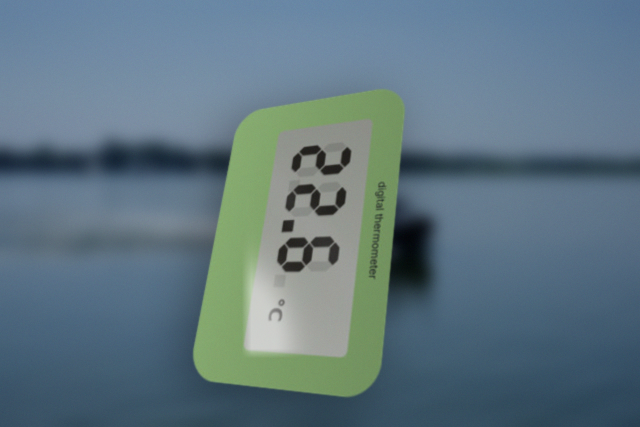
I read 22.6 °C
